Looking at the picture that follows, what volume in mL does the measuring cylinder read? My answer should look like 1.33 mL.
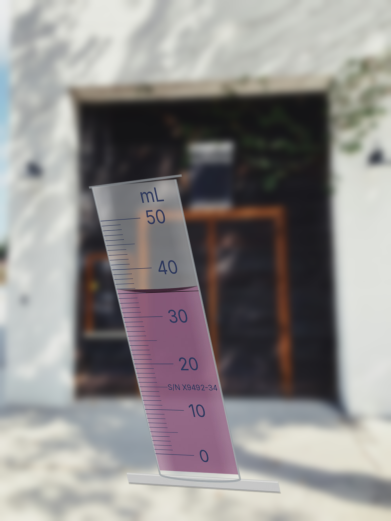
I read 35 mL
